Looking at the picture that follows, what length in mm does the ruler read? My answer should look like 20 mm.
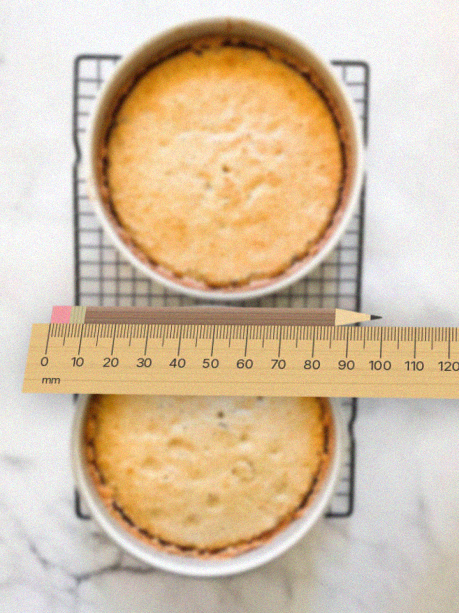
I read 100 mm
